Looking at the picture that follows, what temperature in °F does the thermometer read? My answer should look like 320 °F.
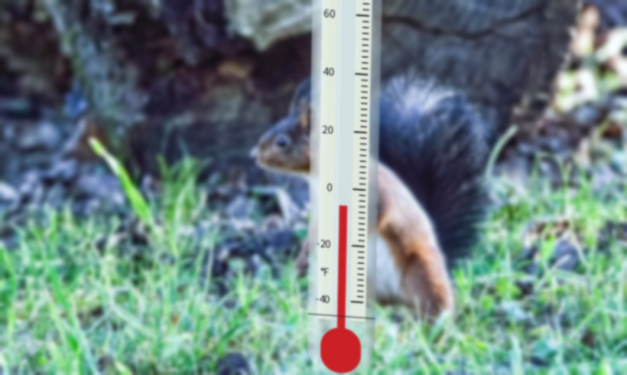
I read -6 °F
